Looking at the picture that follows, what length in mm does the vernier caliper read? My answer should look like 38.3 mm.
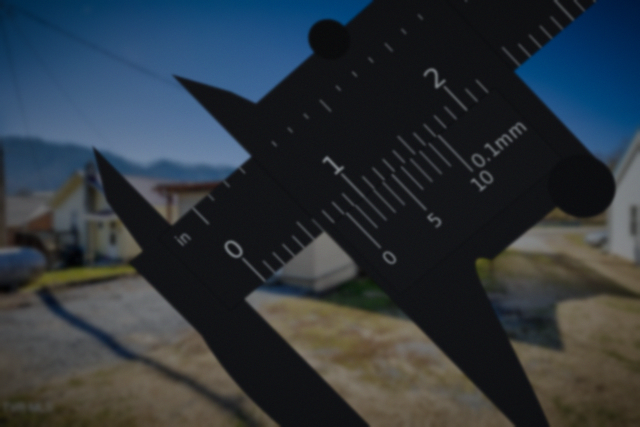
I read 8.2 mm
